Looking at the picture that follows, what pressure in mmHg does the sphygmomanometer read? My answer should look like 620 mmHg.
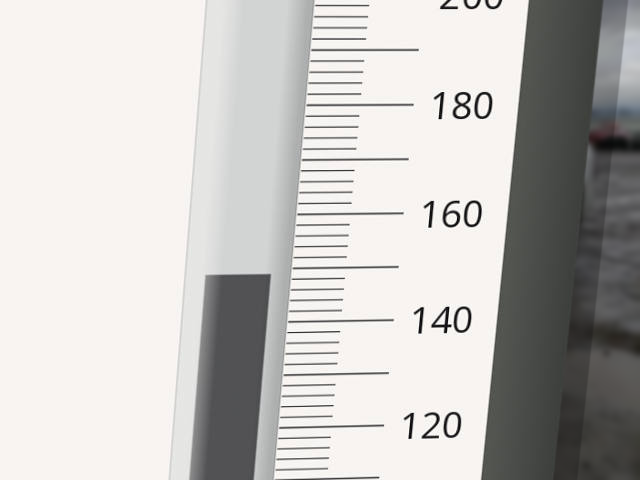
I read 149 mmHg
